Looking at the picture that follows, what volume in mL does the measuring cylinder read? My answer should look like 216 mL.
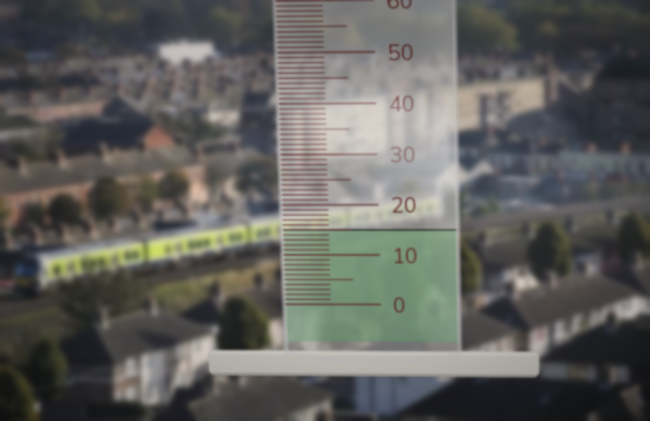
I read 15 mL
